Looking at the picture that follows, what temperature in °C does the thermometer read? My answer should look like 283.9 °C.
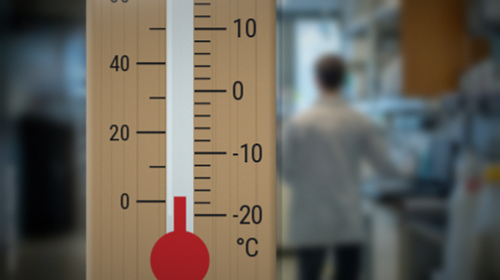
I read -17 °C
